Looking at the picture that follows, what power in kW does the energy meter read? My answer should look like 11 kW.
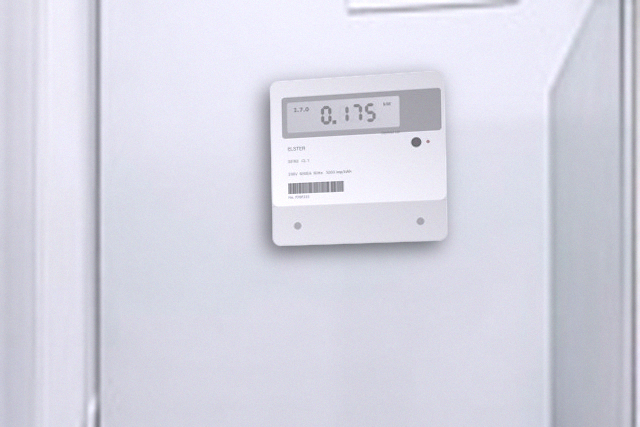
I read 0.175 kW
